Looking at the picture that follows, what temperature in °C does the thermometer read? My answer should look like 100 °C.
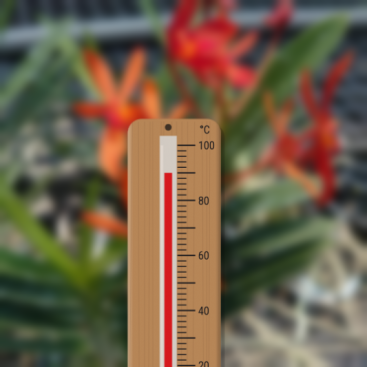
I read 90 °C
